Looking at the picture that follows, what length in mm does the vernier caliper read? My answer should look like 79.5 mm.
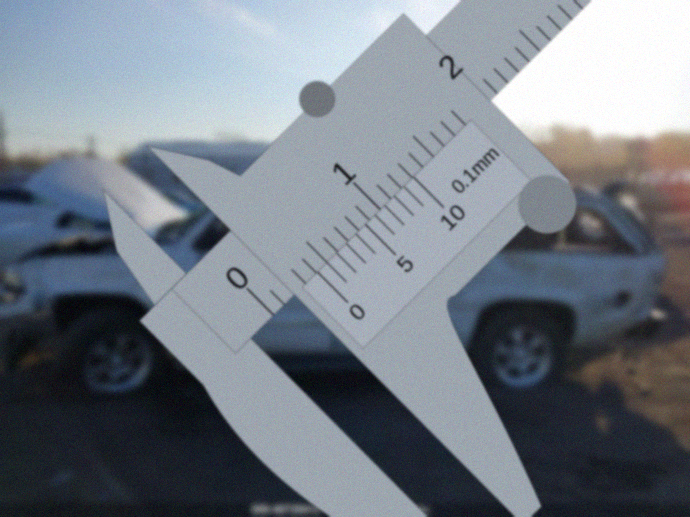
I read 4.1 mm
